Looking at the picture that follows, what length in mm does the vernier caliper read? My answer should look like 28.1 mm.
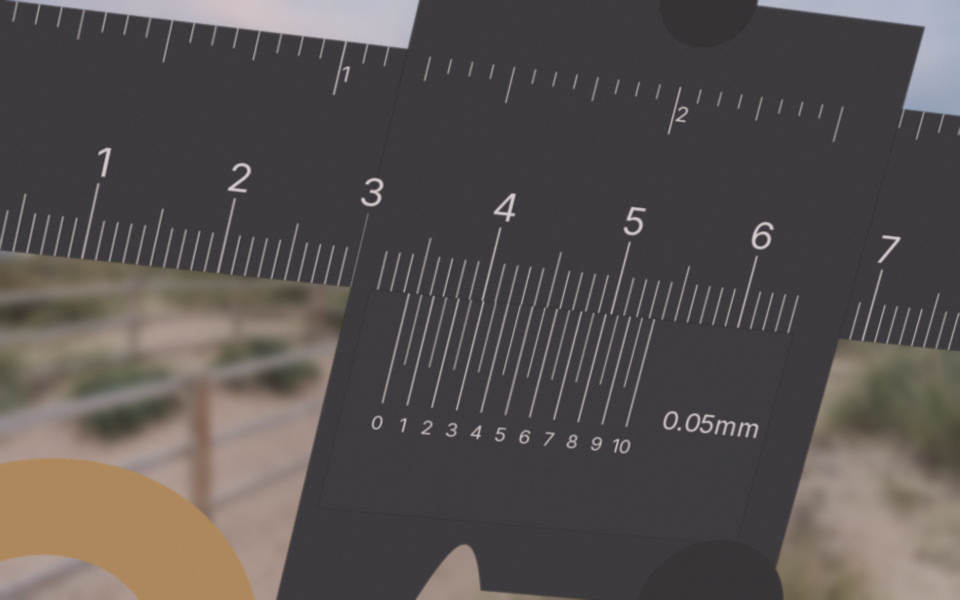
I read 34.4 mm
